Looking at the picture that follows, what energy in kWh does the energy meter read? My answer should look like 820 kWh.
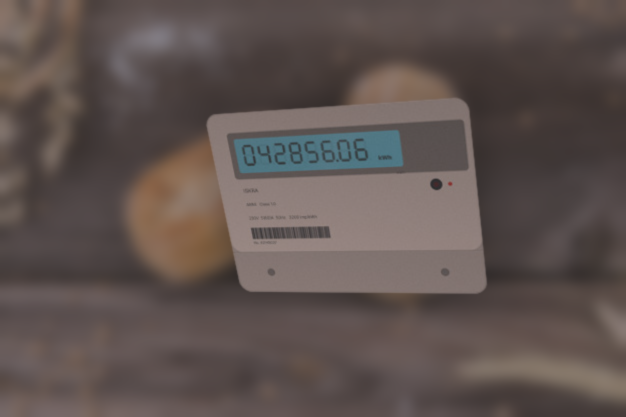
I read 42856.06 kWh
